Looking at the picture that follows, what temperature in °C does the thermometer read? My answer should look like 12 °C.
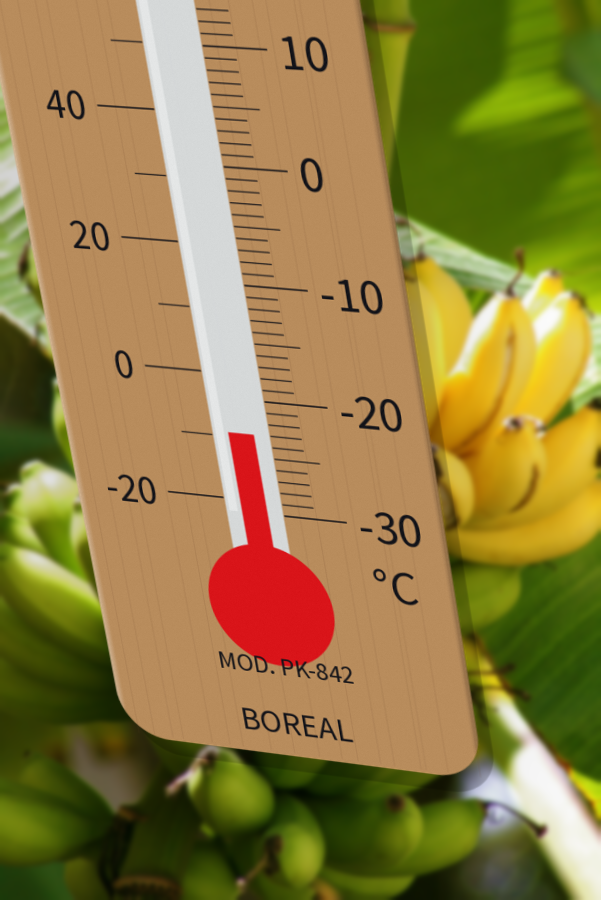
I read -23 °C
